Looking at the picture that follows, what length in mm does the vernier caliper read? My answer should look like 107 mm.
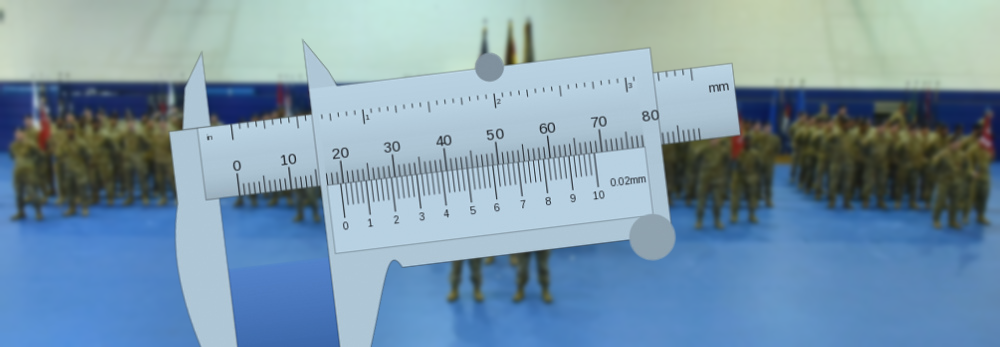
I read 19.5 mm
